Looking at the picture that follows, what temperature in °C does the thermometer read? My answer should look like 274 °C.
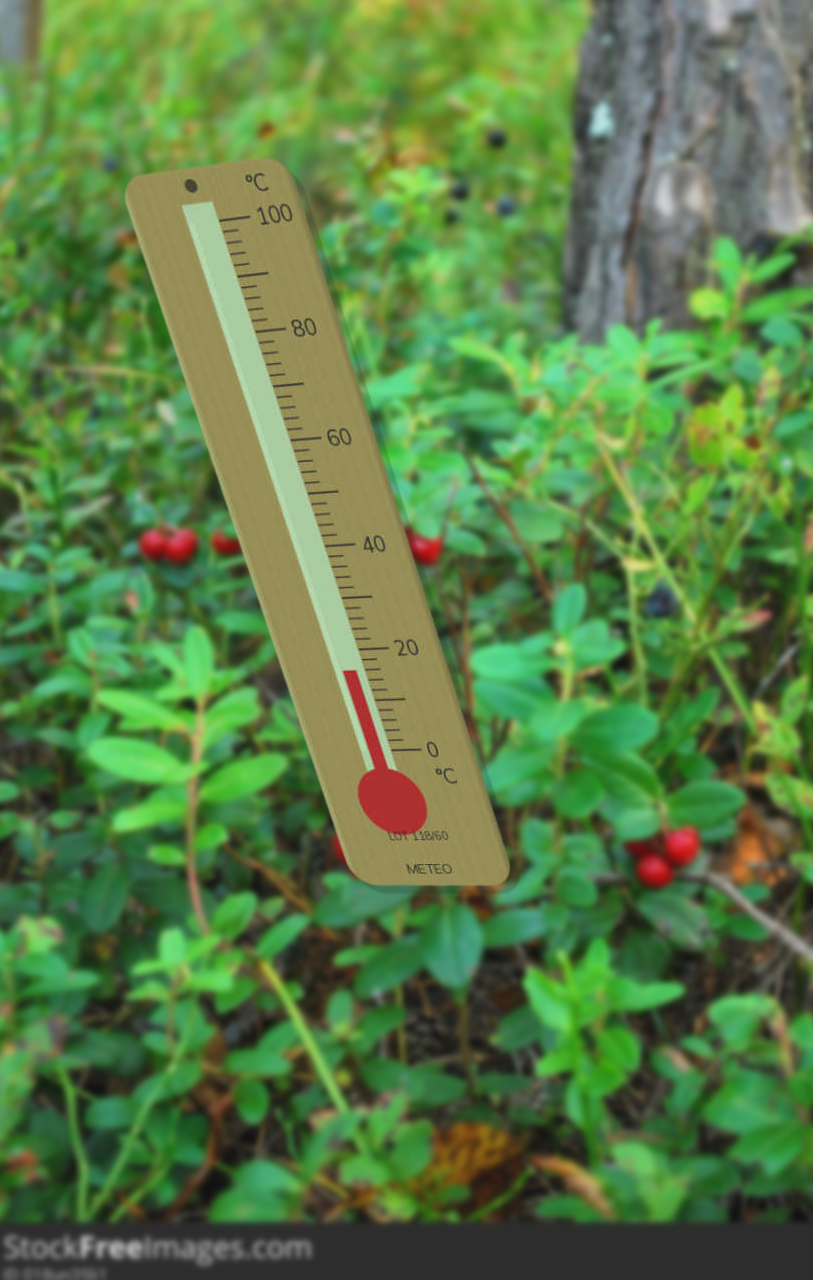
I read 16 °C
